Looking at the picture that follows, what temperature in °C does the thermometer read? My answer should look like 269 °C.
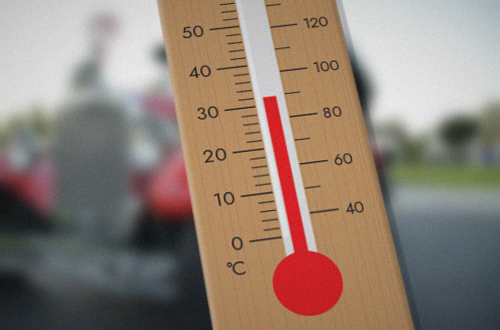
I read 32 °C
